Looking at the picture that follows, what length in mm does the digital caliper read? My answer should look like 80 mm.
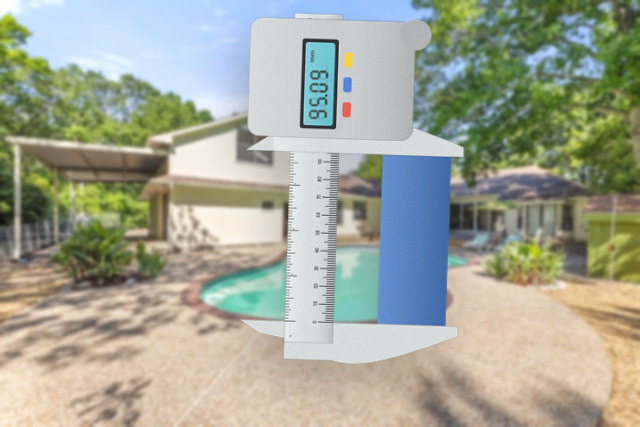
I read 95.09 mm
